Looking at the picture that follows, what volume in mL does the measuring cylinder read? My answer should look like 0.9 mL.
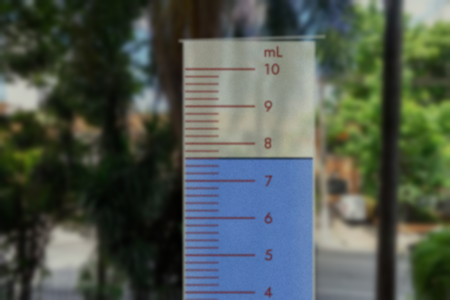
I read 7.6 mL
